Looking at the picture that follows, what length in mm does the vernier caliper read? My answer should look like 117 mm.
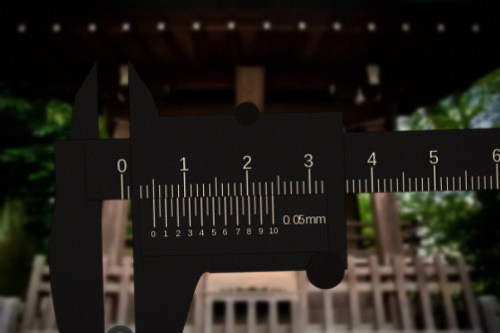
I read 5.0 mm
